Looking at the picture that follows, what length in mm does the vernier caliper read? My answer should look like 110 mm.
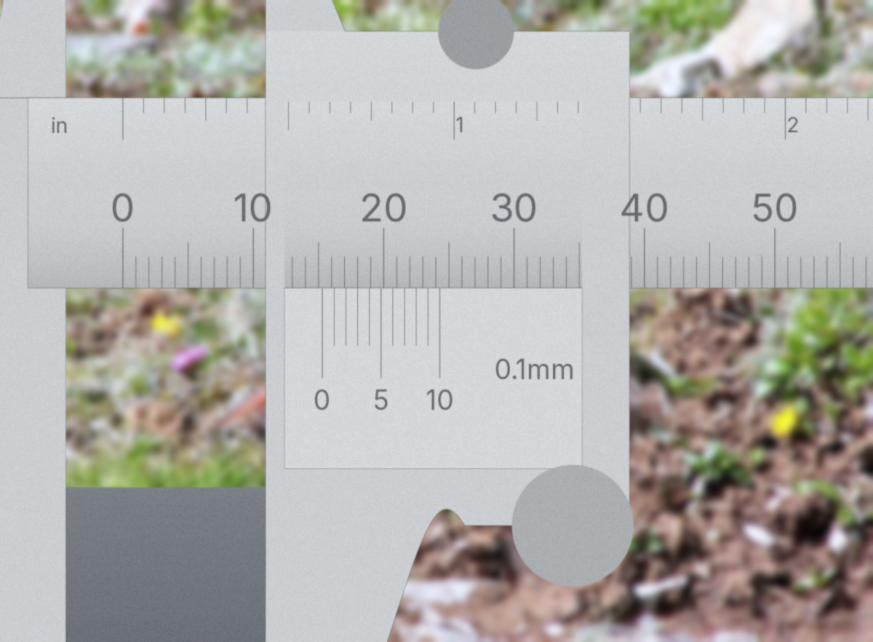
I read 15.3 mm
